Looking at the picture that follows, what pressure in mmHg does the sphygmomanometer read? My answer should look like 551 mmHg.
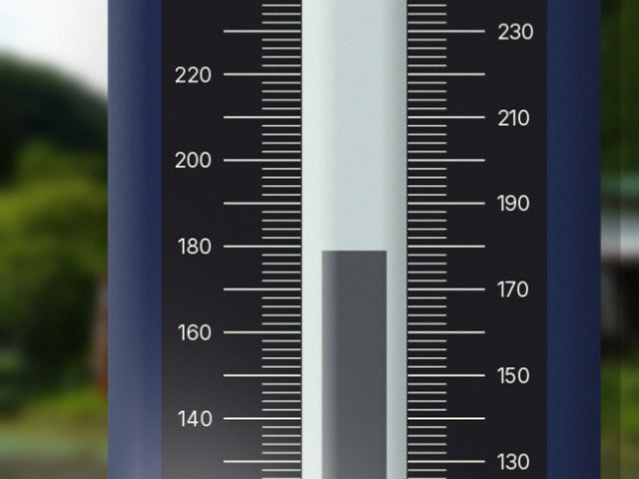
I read 179 mmHg
